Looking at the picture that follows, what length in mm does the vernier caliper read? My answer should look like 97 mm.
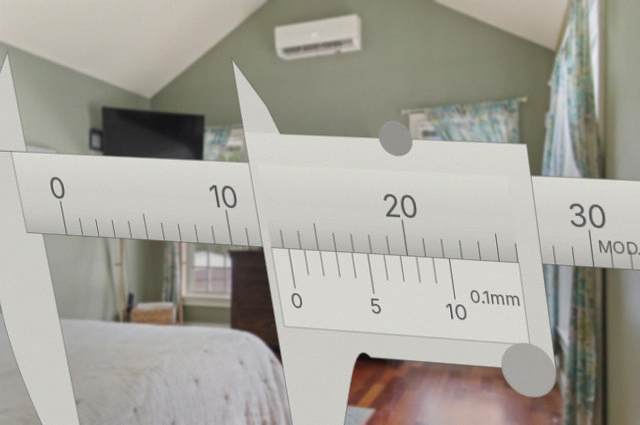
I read 13.3 mm
